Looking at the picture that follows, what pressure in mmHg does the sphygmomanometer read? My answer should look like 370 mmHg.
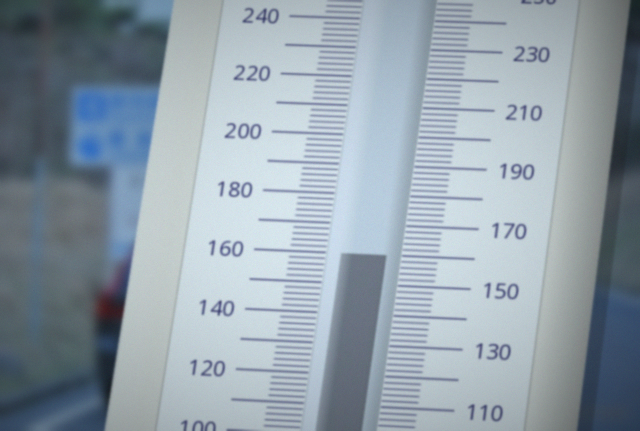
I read 160 mmHg
